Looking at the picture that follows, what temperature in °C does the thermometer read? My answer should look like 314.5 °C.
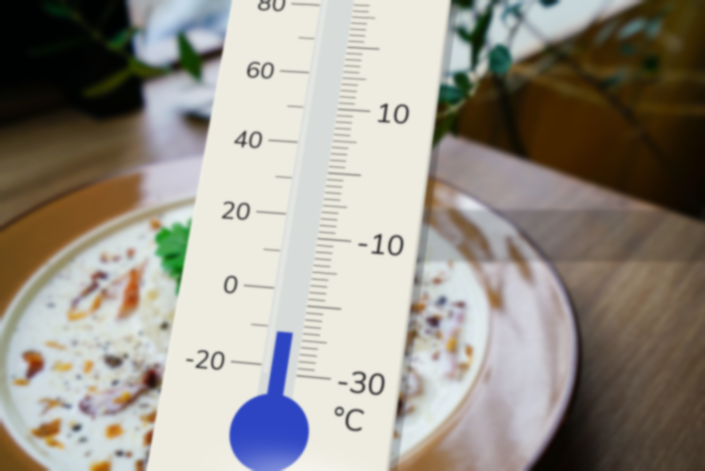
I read -24 °C
